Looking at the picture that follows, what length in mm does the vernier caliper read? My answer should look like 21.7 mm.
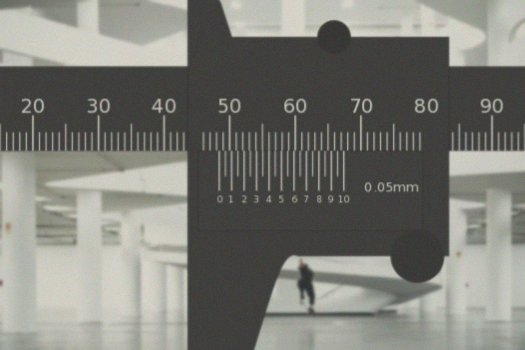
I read 48.4 mm
